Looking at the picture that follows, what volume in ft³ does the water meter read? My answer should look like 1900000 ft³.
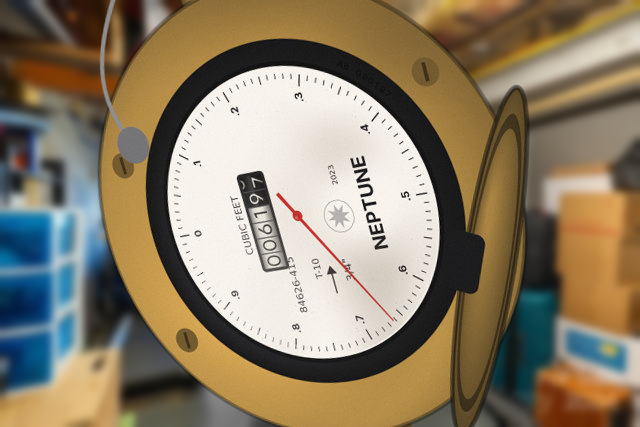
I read 6196.66 ft³
